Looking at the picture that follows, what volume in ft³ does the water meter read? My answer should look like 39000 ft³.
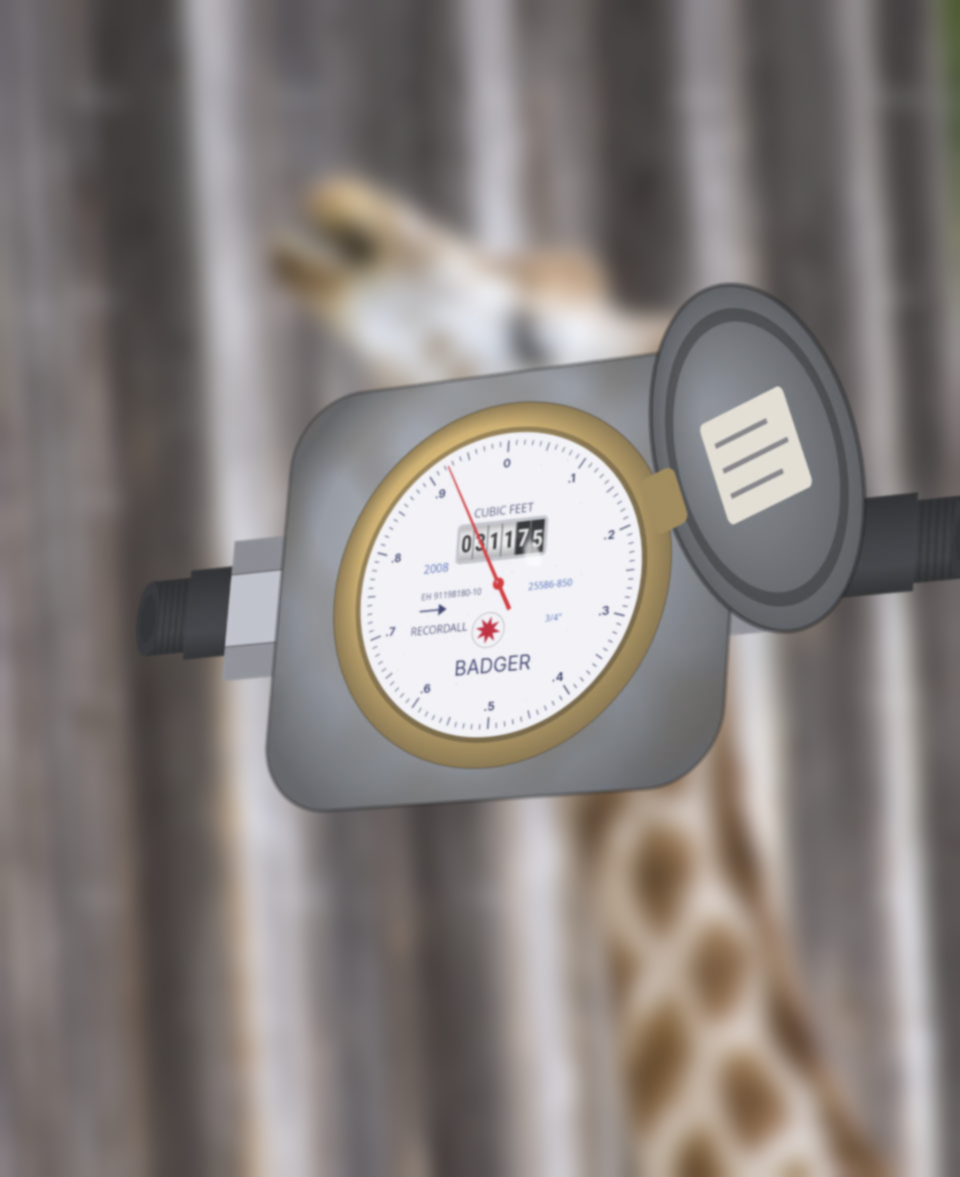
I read 31174.92 ft³
